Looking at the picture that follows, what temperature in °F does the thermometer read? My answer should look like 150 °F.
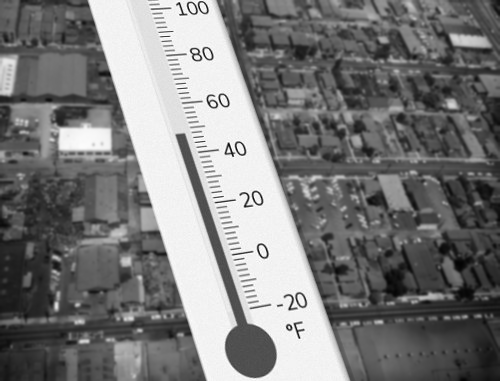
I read 48 °F
